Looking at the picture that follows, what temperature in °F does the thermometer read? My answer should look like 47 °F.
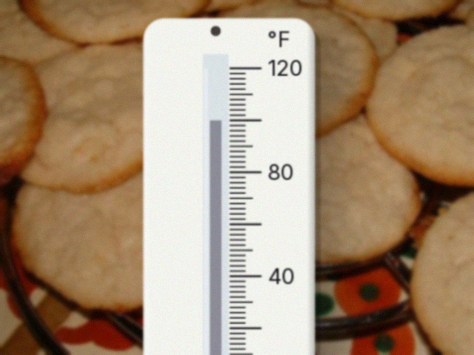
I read 100 °F
